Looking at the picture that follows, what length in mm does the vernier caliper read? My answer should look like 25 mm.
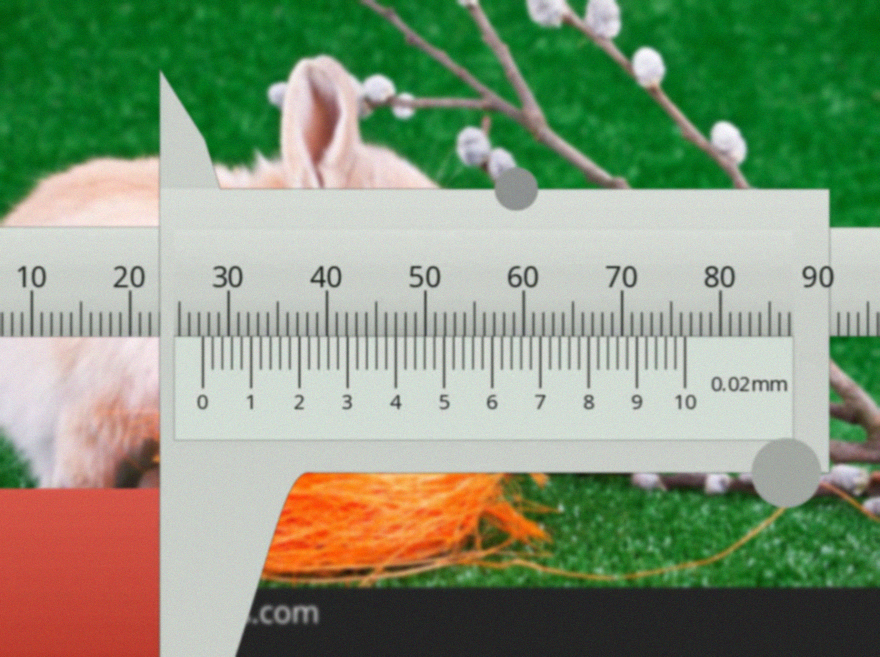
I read 27.4 mm
